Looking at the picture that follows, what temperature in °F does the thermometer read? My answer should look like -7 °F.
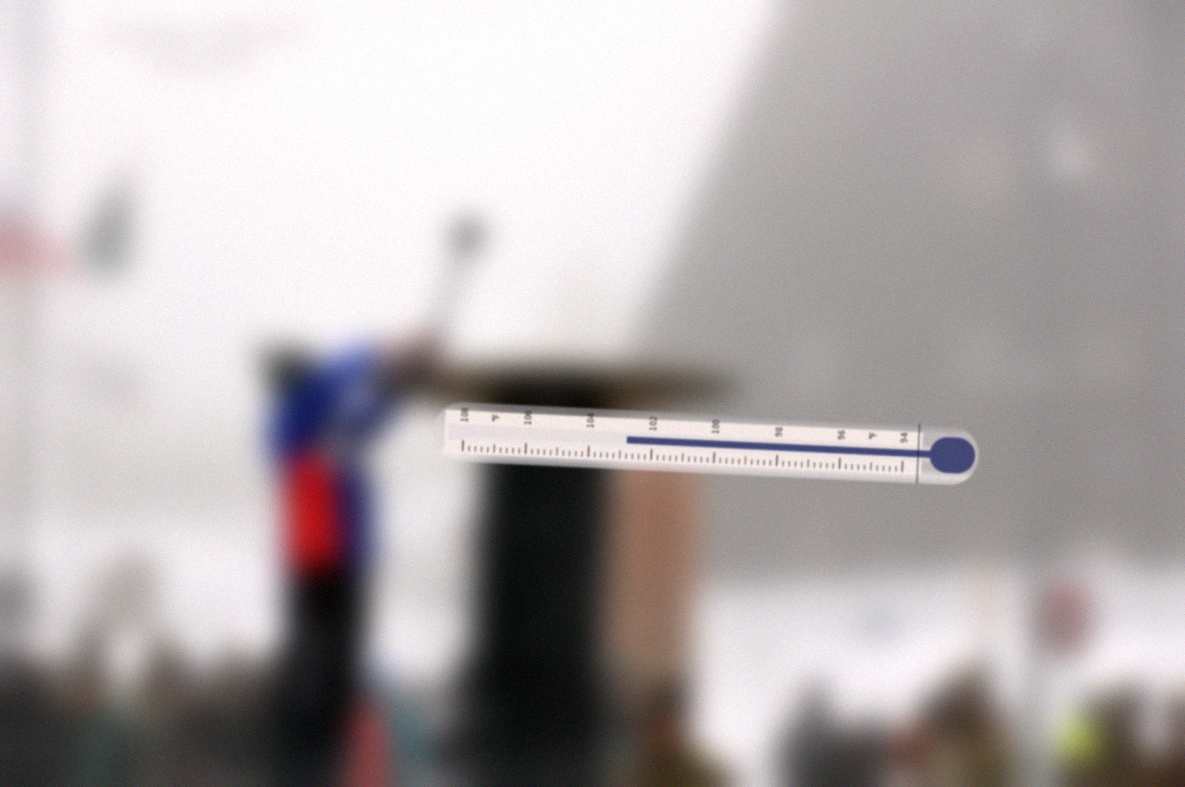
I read 102.8 °F
